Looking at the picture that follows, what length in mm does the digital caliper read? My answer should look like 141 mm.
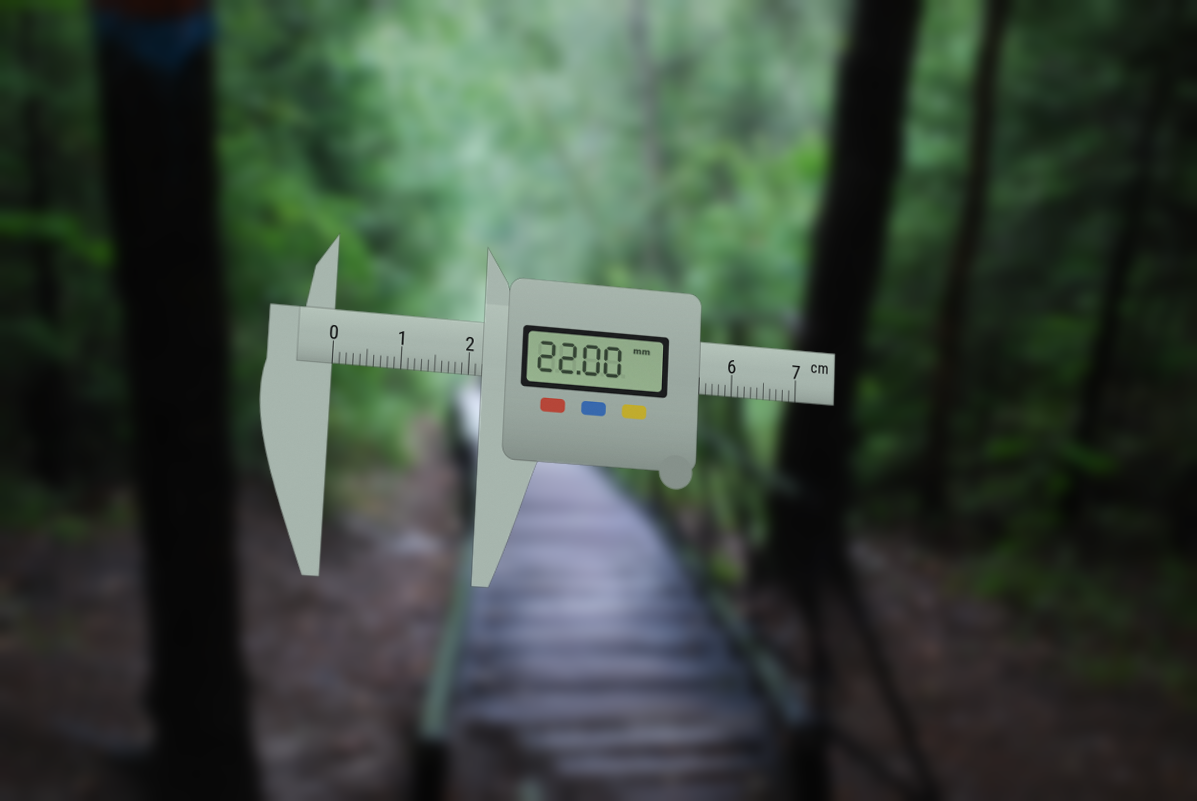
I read 22.00 mm
